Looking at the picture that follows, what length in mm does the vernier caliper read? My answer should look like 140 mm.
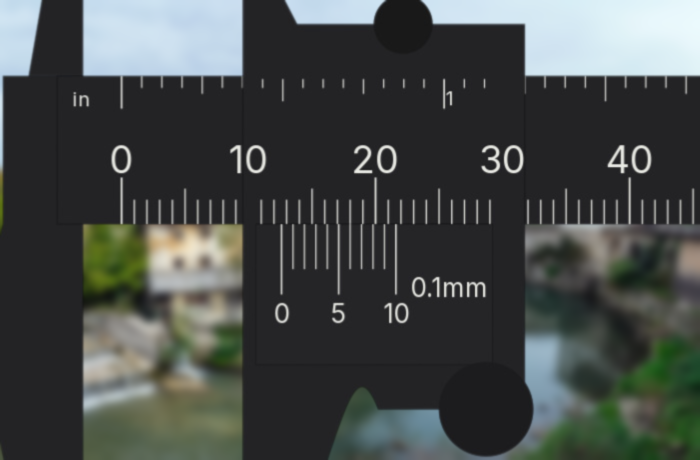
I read 12.6 mm
